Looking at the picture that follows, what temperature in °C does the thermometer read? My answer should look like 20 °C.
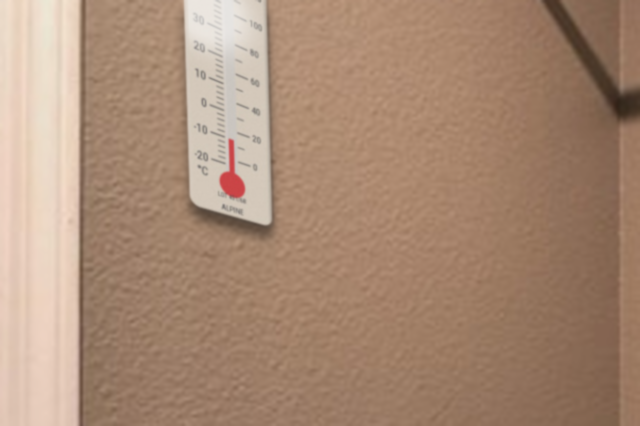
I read -10 °C
